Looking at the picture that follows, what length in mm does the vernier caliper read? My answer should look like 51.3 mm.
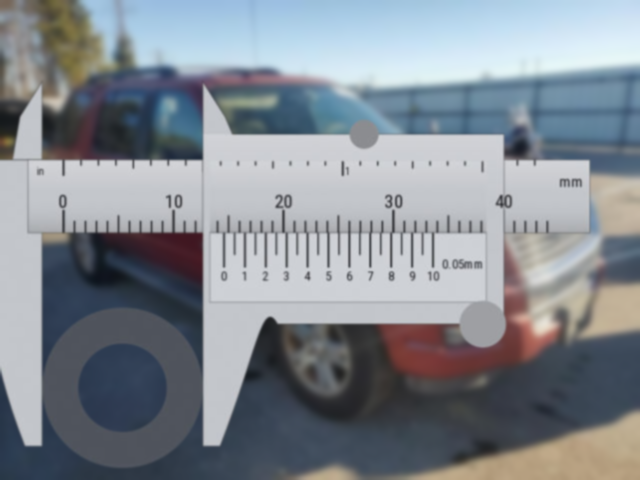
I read 14.6 mm
